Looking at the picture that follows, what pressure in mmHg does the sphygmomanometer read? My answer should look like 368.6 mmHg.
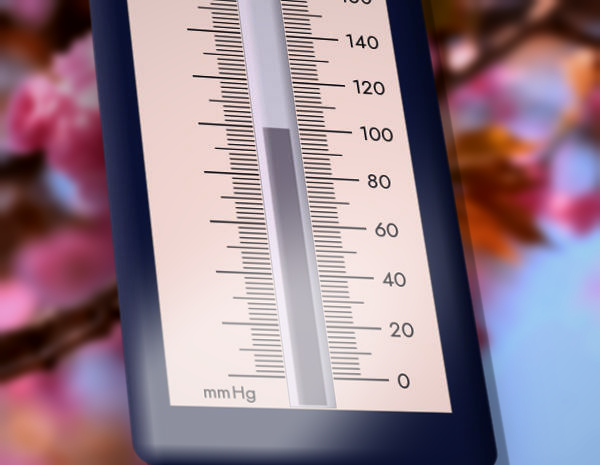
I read 100 mmHg
